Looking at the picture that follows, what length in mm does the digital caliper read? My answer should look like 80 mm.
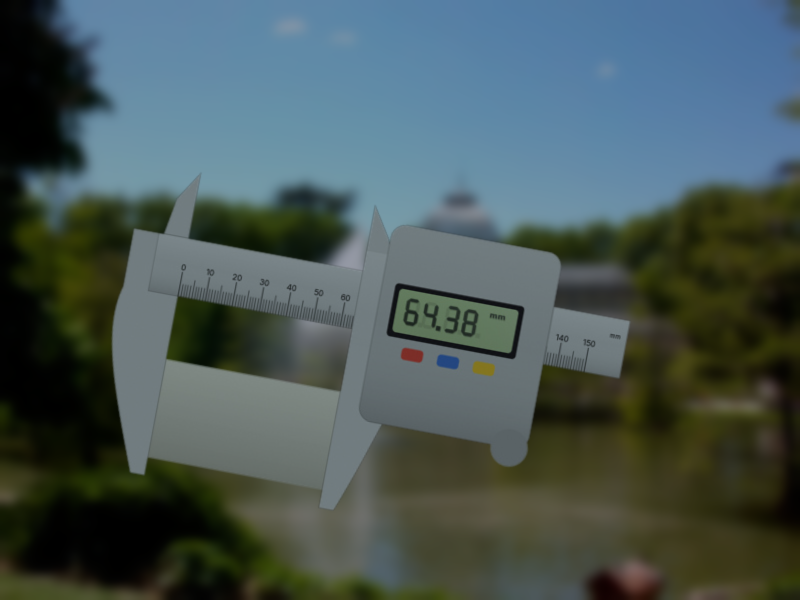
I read 64.38 mm
